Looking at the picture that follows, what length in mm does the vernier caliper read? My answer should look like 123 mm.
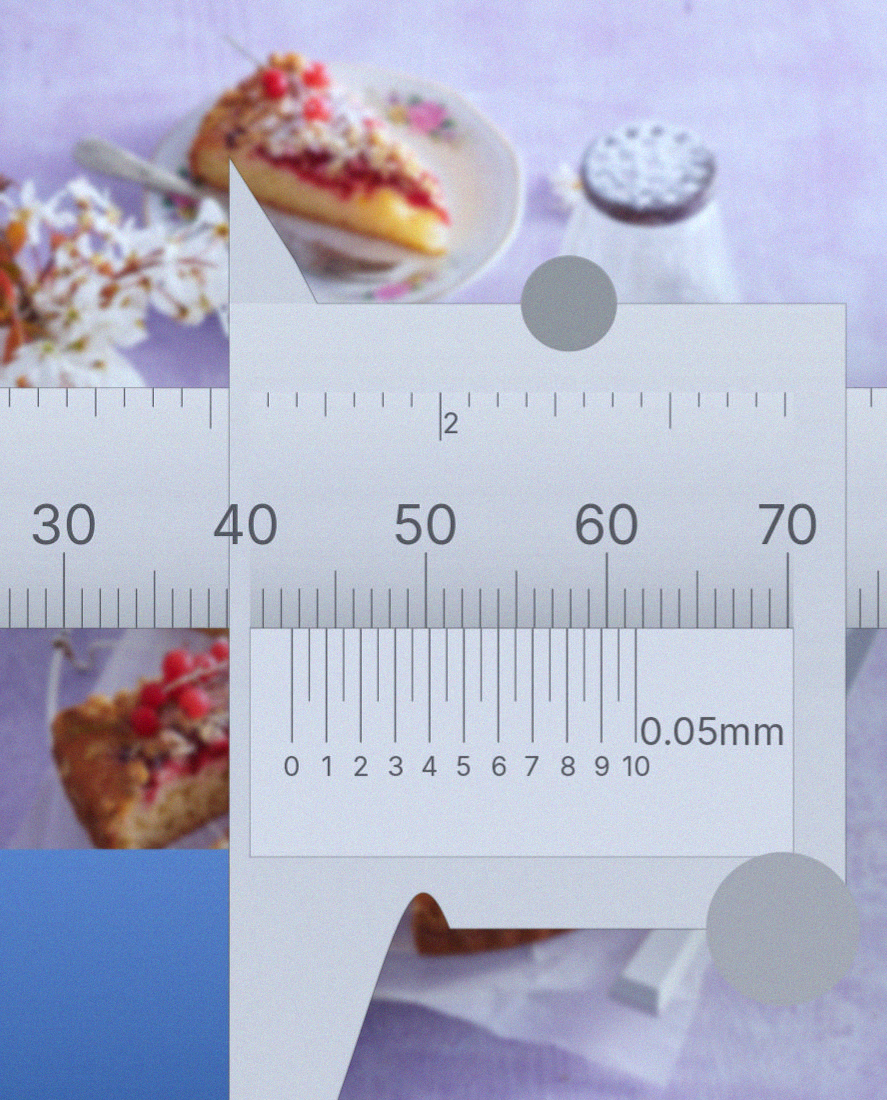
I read 42.6 mm
